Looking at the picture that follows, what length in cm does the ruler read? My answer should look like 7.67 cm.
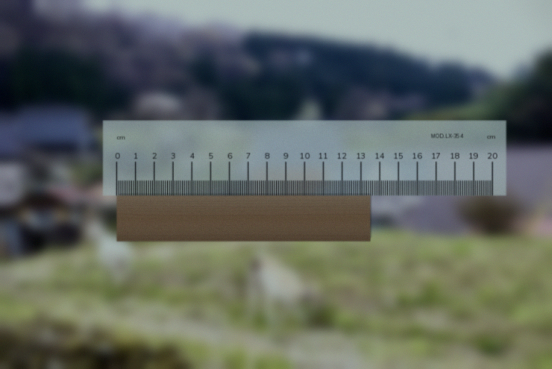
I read 13.5 cm
